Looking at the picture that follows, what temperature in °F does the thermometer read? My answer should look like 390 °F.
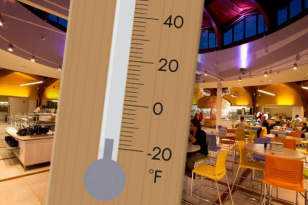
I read -16 °F
